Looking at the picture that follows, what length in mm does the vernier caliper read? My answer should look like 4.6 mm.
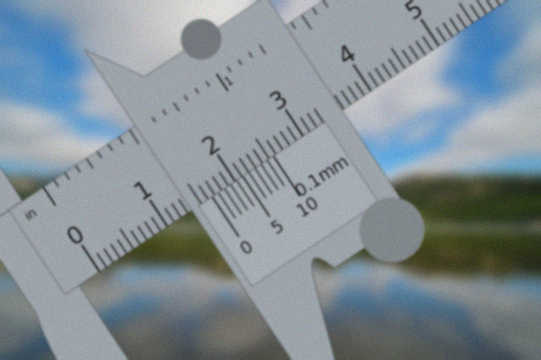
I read 16.6 mm
